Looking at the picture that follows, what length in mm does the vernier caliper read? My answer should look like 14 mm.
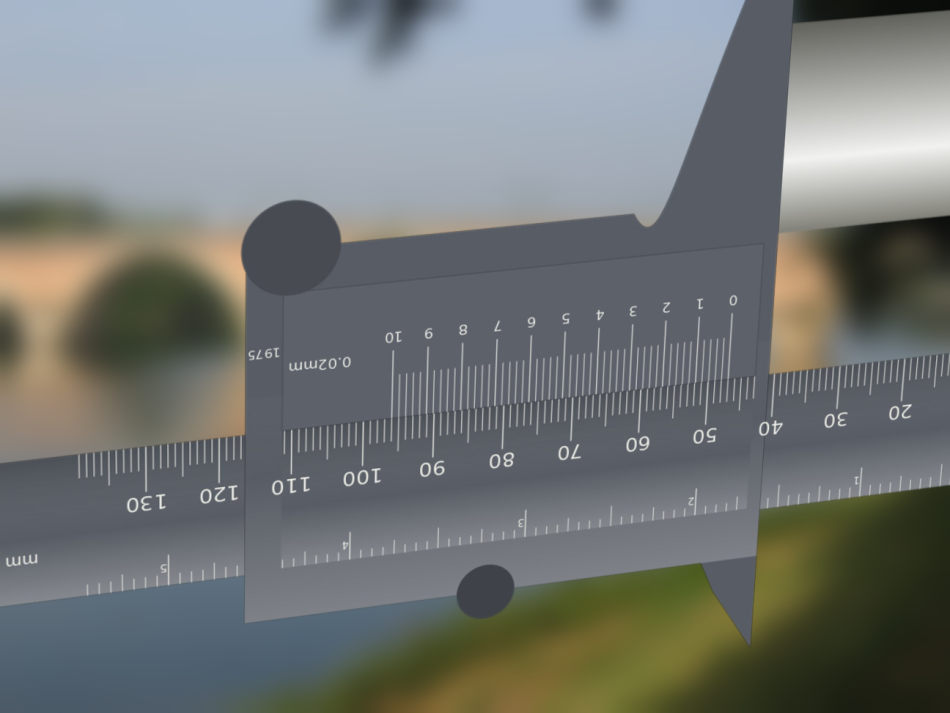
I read 47.0 mm
